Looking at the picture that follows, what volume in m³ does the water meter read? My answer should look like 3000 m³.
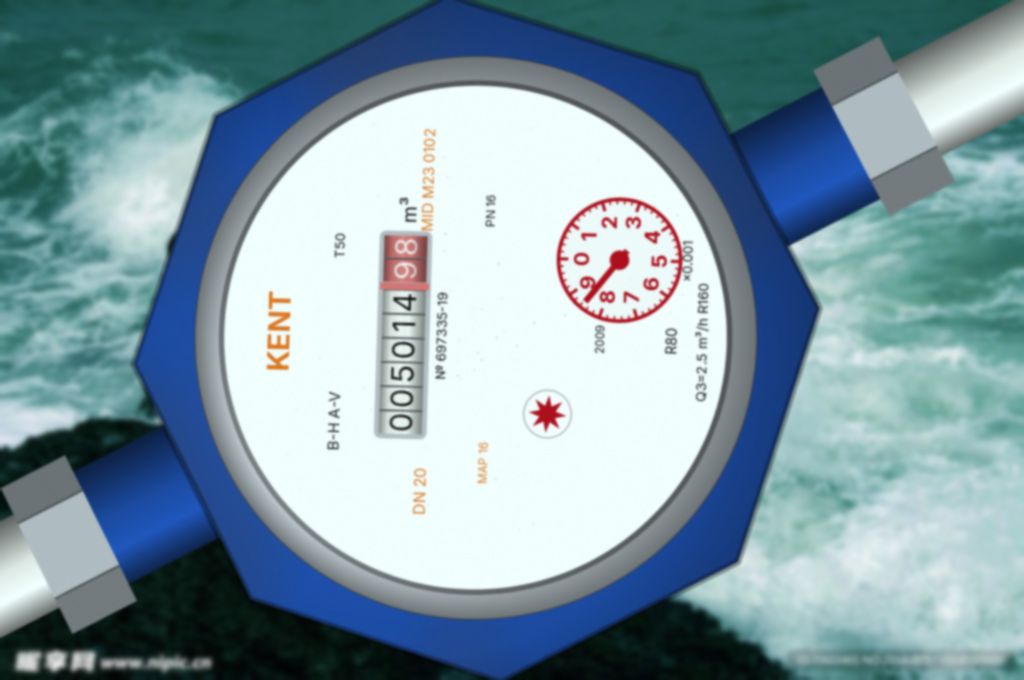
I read 5014.988 m³
